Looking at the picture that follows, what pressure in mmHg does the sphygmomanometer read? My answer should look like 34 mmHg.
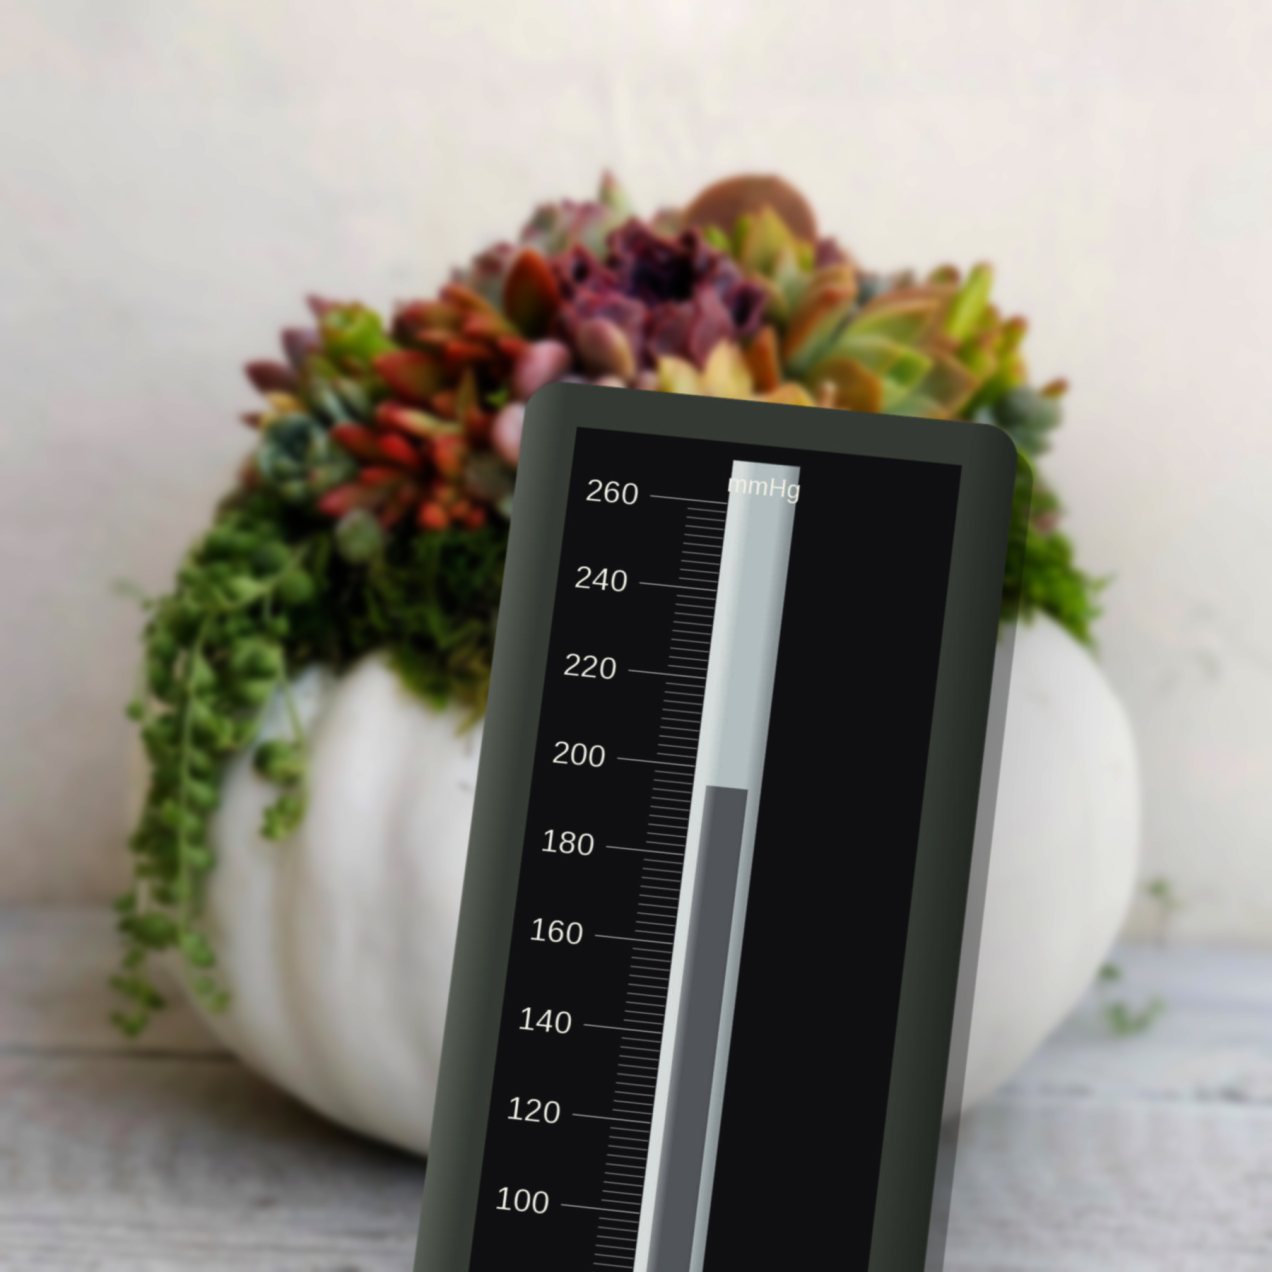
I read 196 mmHg
